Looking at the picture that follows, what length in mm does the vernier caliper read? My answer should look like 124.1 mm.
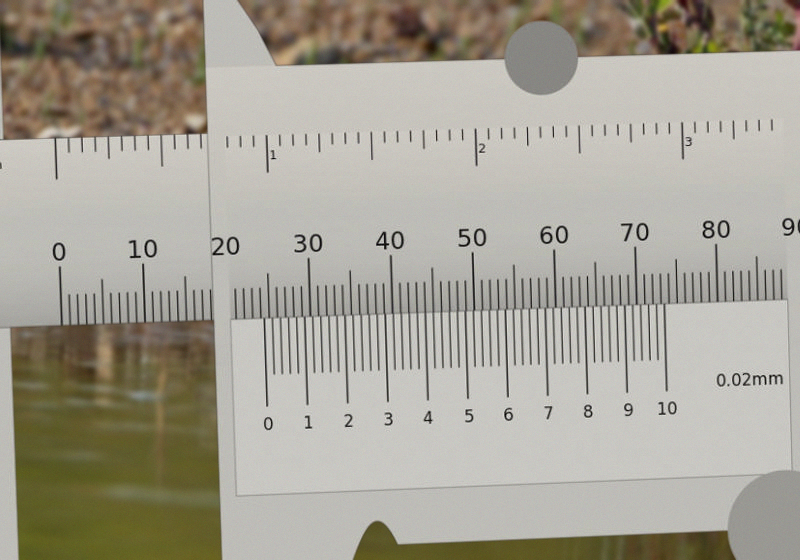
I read 24.4 mm
